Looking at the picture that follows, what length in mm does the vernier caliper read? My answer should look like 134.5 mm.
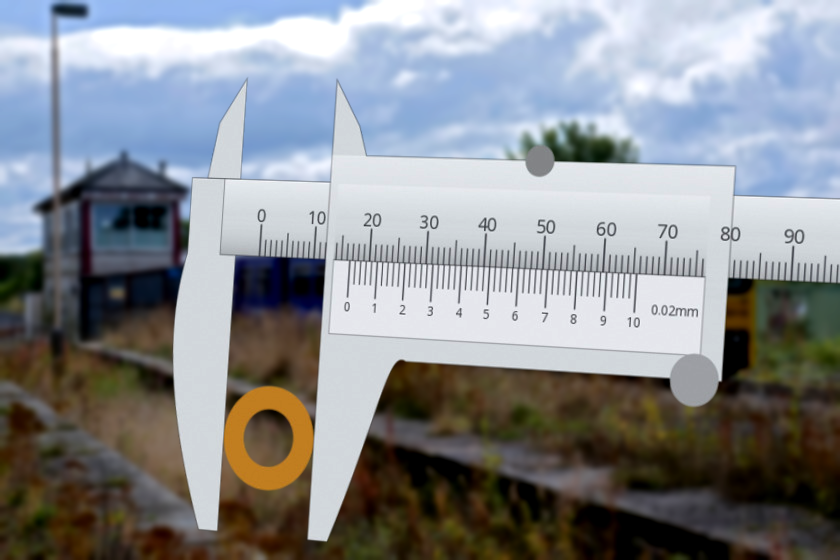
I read 16.5 mm
